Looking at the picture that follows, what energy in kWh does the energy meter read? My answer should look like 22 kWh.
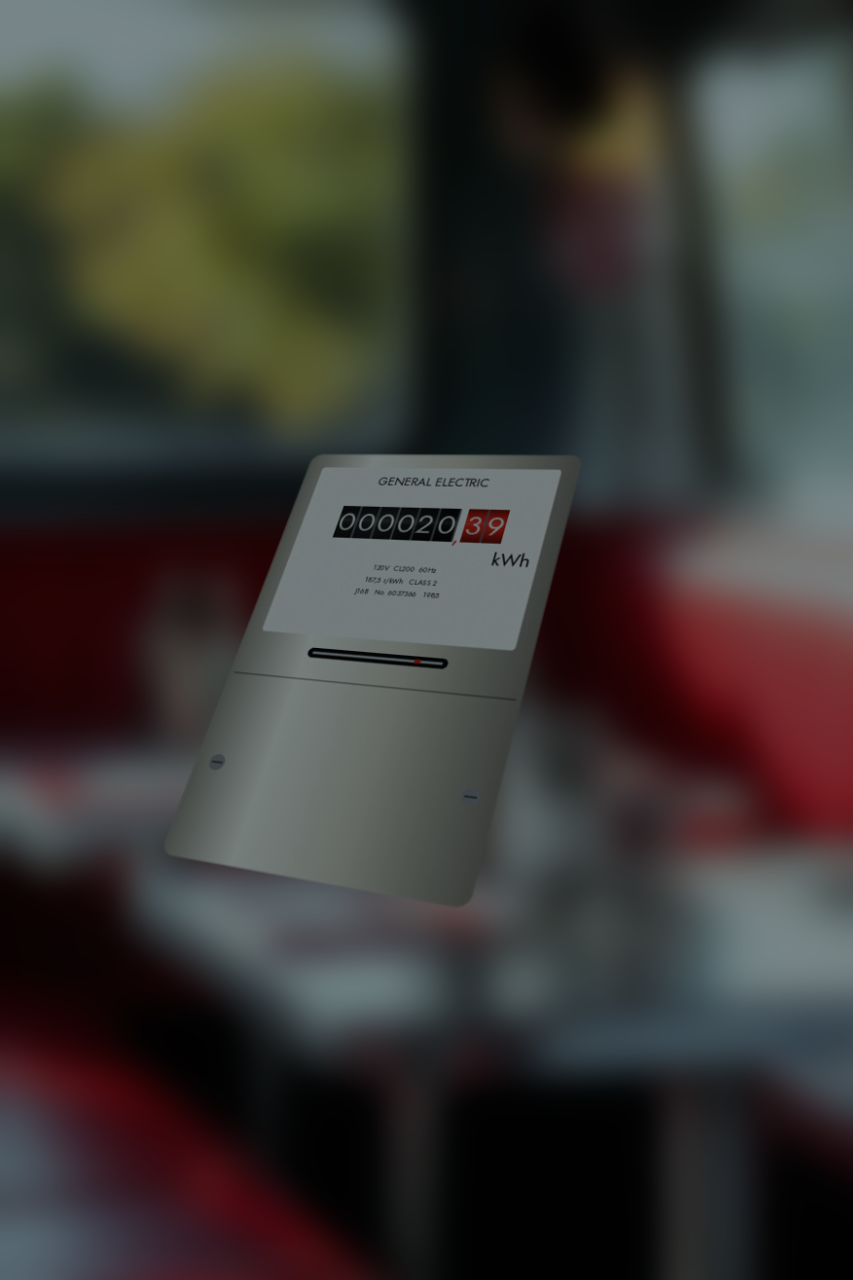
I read 20.39 kWh
